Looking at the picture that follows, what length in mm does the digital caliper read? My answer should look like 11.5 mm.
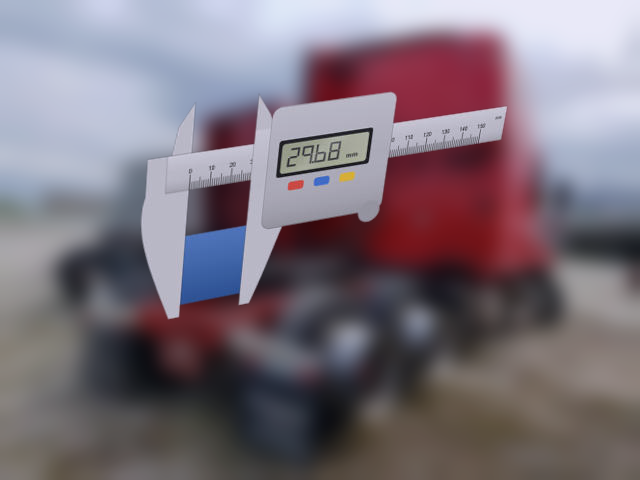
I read 29.68 mm
